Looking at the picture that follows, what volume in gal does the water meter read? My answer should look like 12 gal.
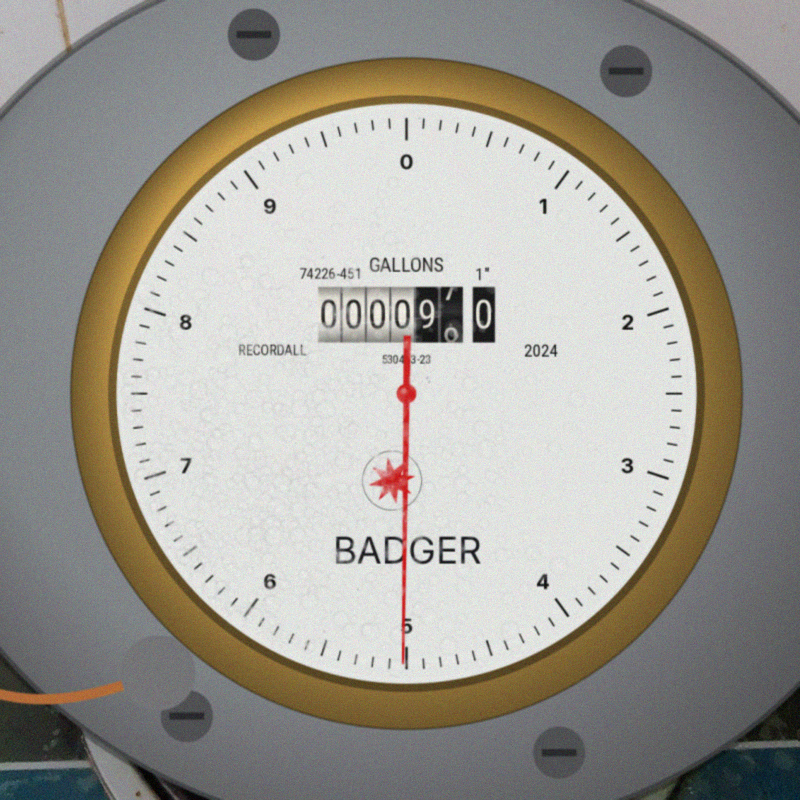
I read 975.0 gal
